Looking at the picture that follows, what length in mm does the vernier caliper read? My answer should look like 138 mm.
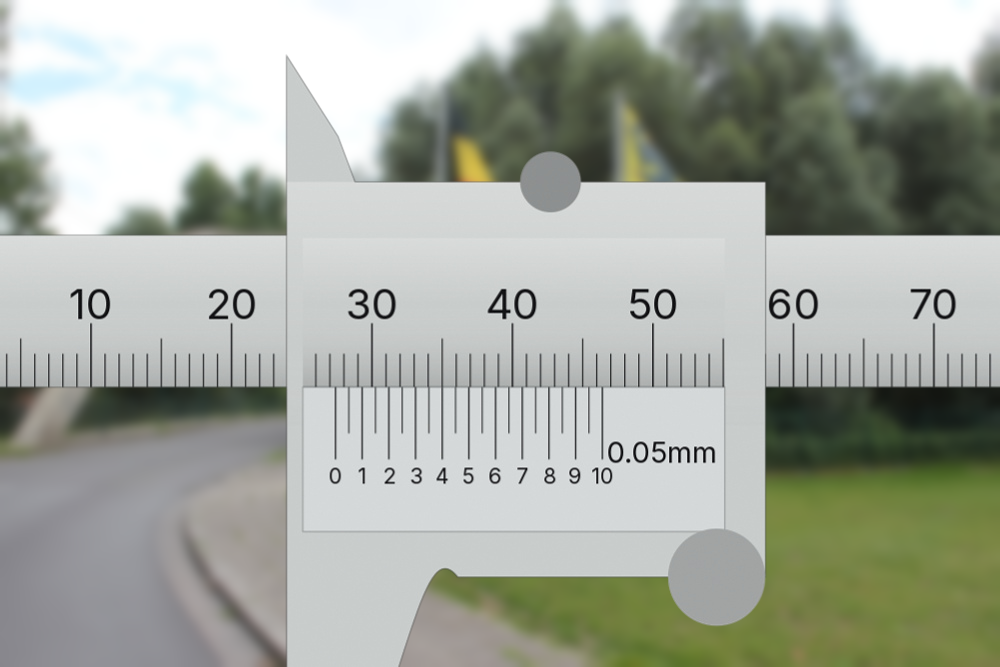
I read 27.4 mm
